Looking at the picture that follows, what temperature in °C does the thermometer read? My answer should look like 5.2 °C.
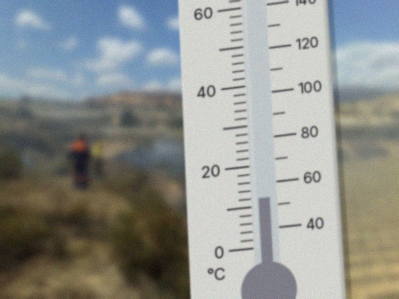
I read 12 °C
